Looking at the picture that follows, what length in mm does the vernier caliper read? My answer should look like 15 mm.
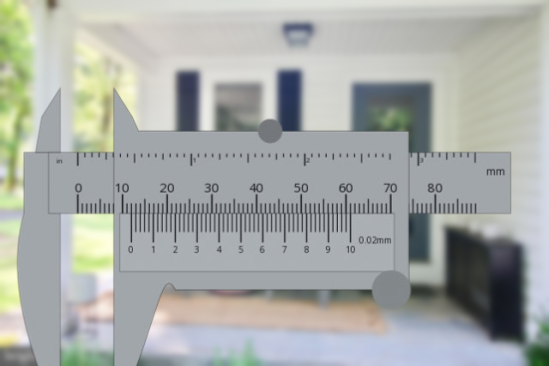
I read 12.0 mm
